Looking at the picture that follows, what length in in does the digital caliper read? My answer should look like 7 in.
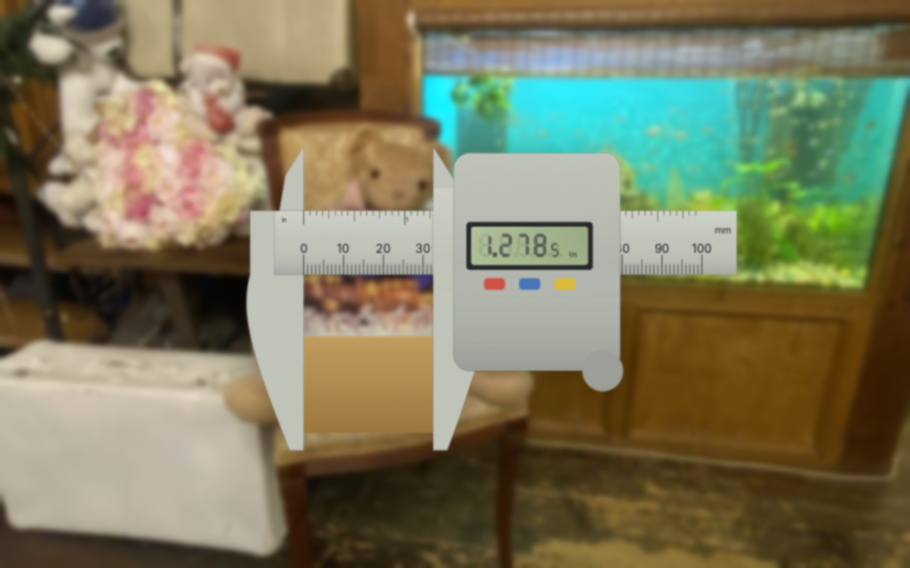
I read 1.2785 in
